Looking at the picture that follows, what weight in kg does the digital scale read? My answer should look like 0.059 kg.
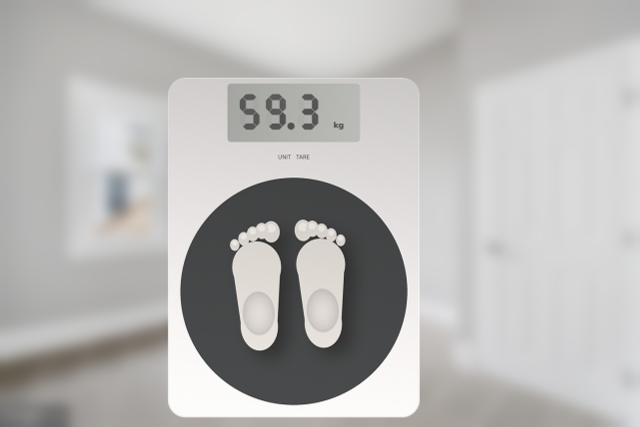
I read 59.3 kg
